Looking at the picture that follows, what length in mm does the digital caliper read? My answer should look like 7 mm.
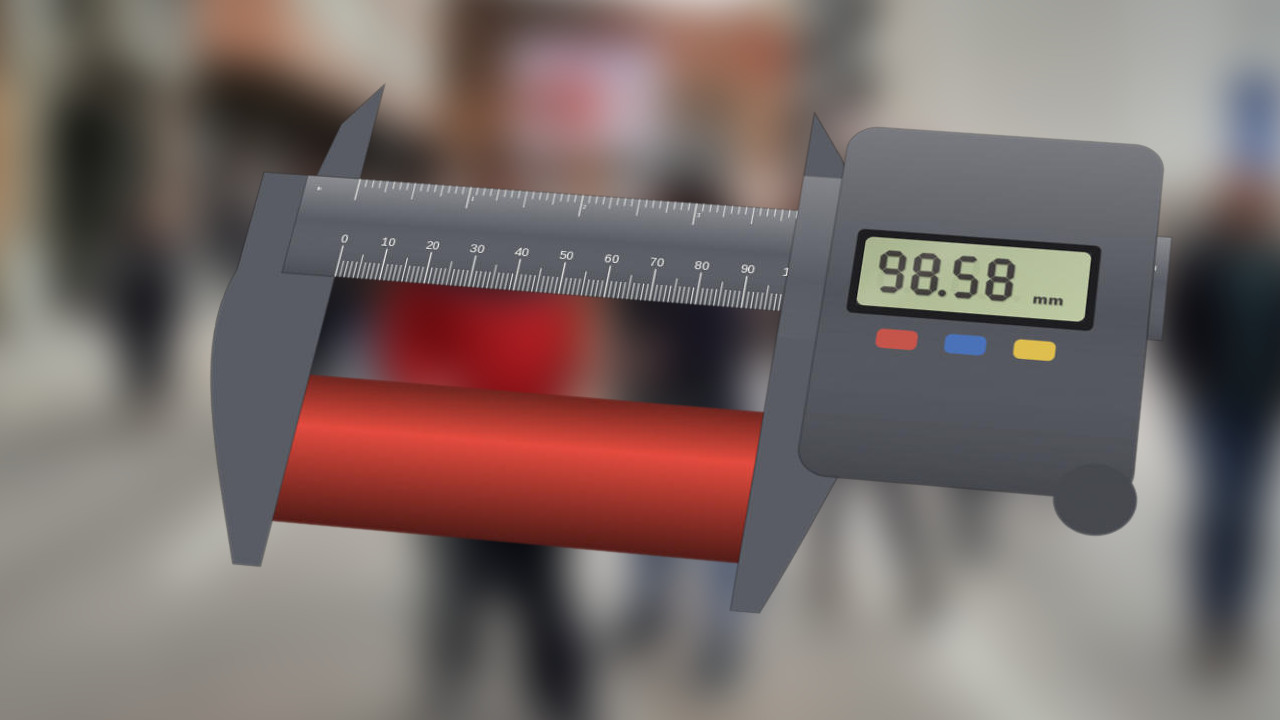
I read 98.58 mm
